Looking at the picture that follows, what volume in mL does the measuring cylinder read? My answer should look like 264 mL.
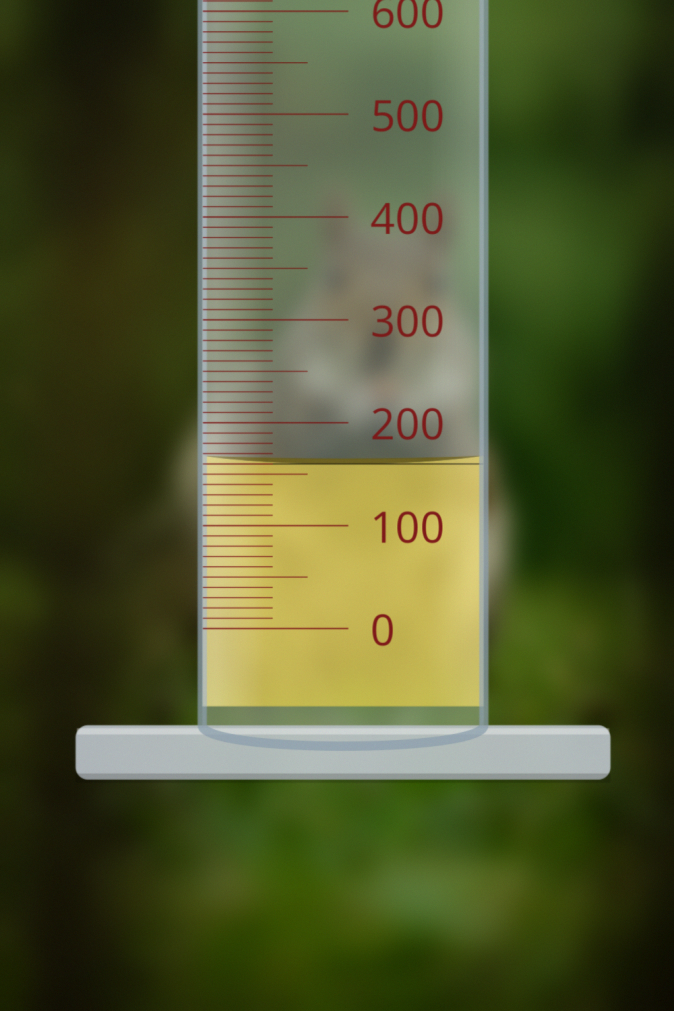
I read 160 mL
